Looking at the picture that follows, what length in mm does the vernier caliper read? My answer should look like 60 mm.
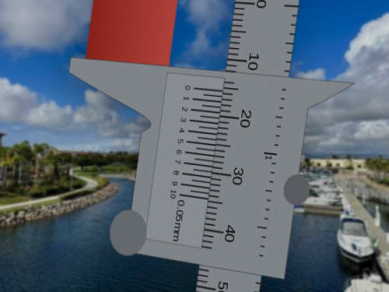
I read 15.6 mm
